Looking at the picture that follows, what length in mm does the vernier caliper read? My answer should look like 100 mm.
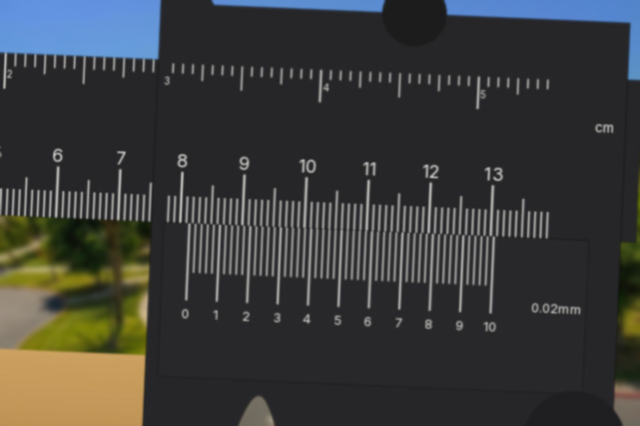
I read 81.5 mm
